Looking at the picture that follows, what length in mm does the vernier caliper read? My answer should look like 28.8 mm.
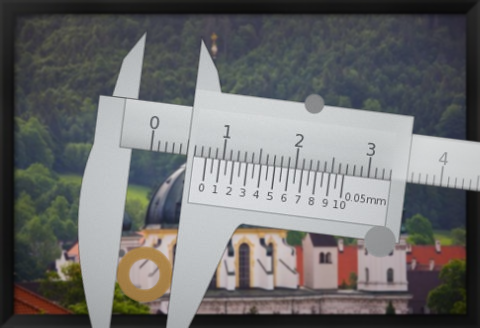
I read 7.6 mm
